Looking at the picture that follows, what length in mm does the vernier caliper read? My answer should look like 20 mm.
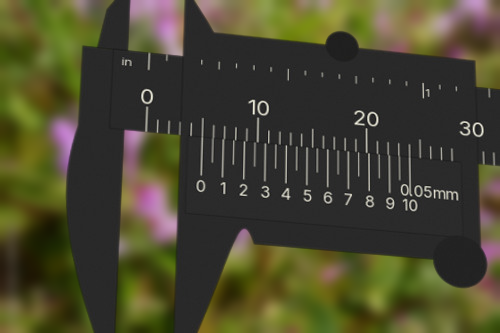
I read 5.0 mm
